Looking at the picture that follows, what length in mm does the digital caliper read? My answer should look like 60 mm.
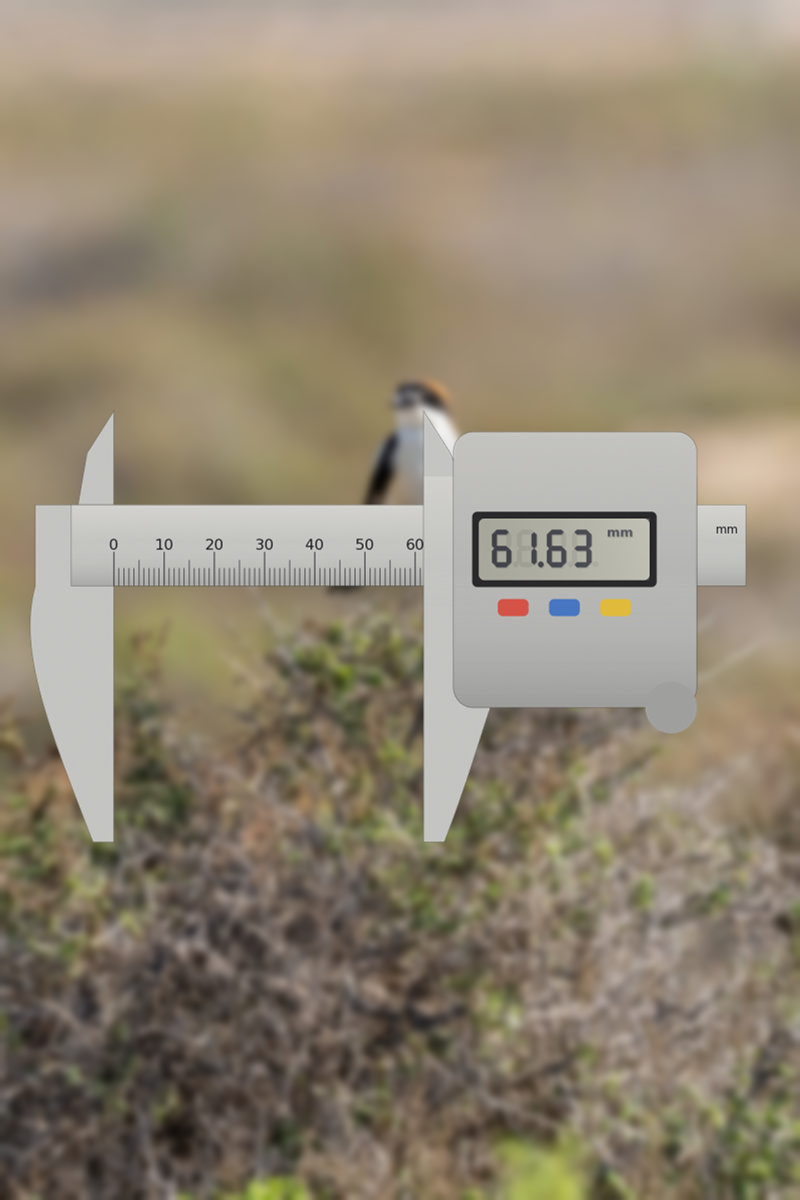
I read 61.63 mm
